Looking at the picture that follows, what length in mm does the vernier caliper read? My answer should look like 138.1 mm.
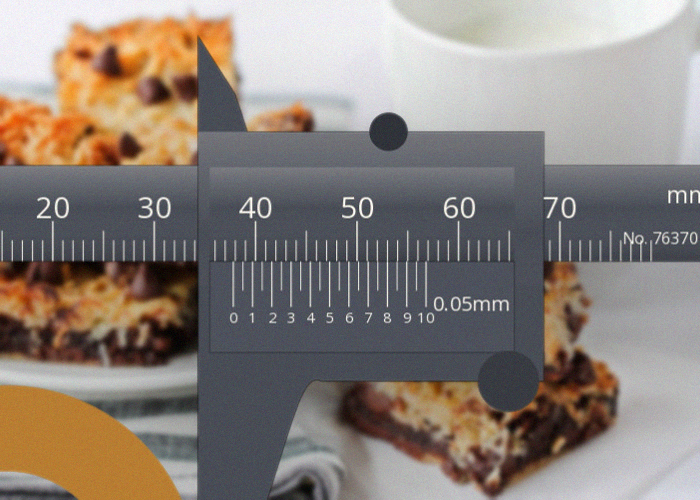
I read 37.8 mm
